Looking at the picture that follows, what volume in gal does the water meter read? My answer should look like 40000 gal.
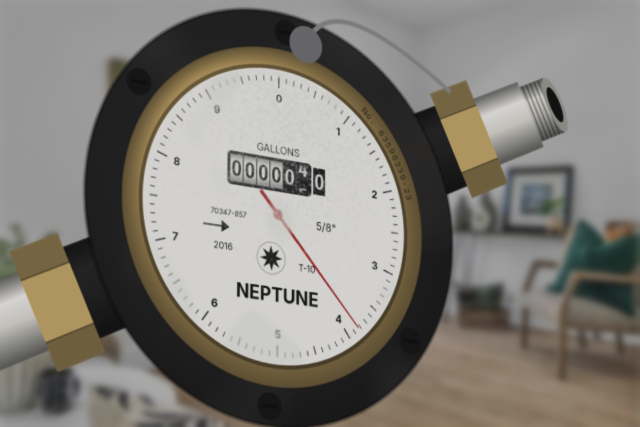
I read 43.8 gal
